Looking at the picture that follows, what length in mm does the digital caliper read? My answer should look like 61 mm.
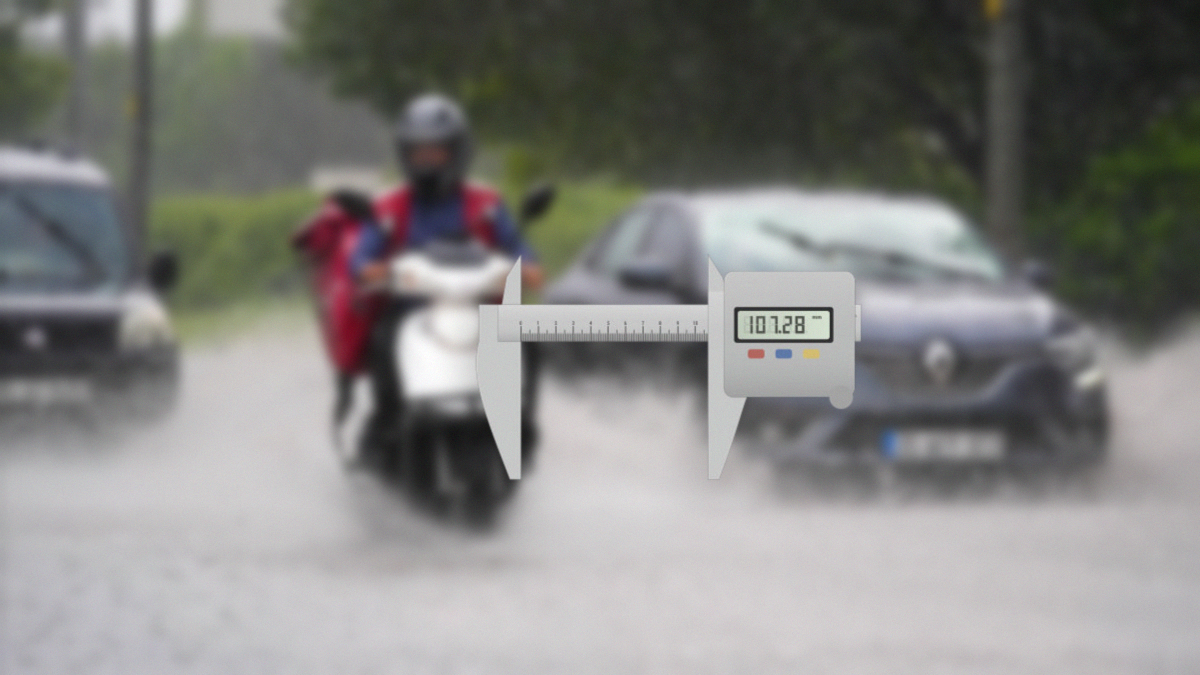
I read 107.28 mm
